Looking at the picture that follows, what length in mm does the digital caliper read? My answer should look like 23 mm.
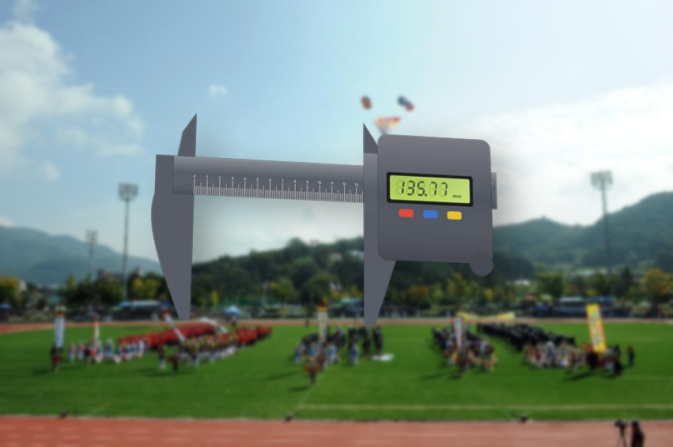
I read 135.77 mm
